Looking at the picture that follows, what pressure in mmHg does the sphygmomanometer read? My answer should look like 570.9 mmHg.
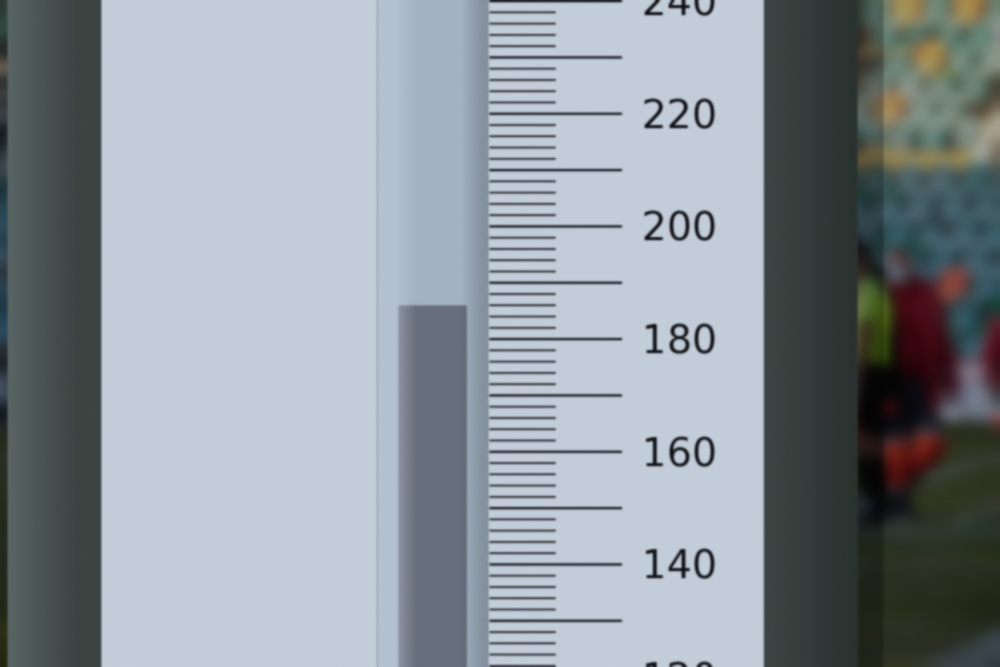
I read 186 mmHg
